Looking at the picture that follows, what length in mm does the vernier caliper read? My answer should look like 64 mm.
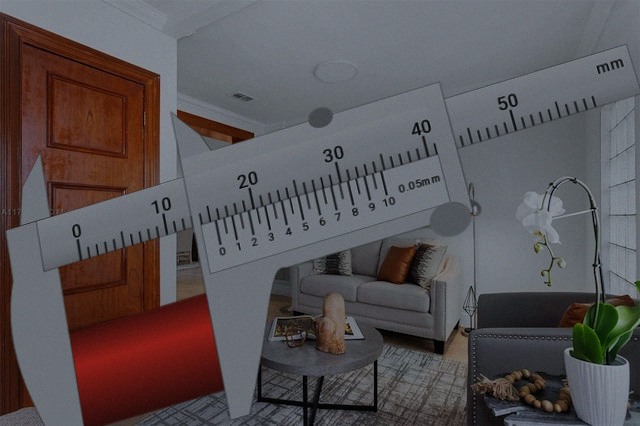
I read 15.6 mm
